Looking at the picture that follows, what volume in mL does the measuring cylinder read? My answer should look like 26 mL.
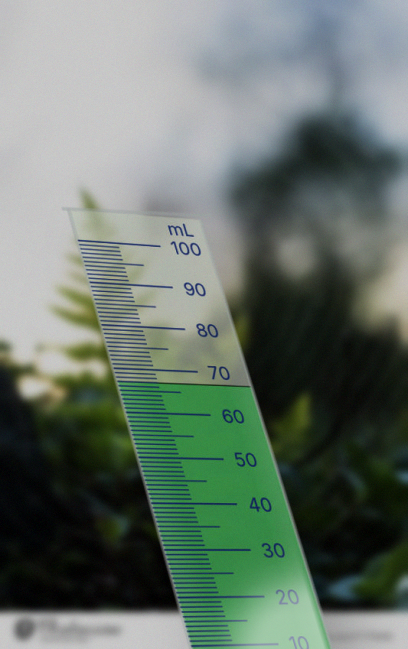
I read 67 mL
